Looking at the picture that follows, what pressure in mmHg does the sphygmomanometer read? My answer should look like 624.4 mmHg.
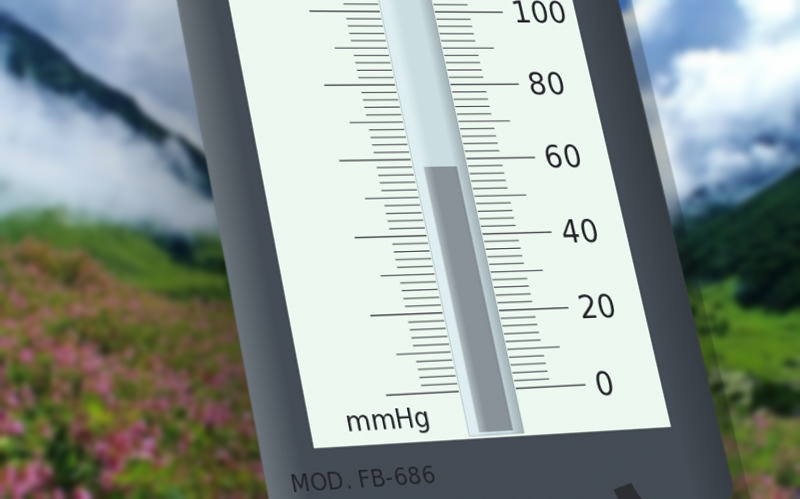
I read 58 mmHg
